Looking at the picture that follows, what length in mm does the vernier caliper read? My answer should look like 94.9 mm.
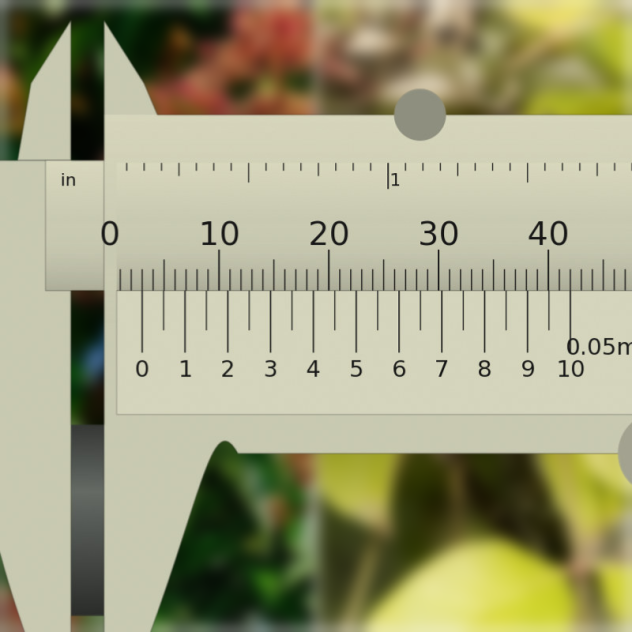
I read 3.0 mm
